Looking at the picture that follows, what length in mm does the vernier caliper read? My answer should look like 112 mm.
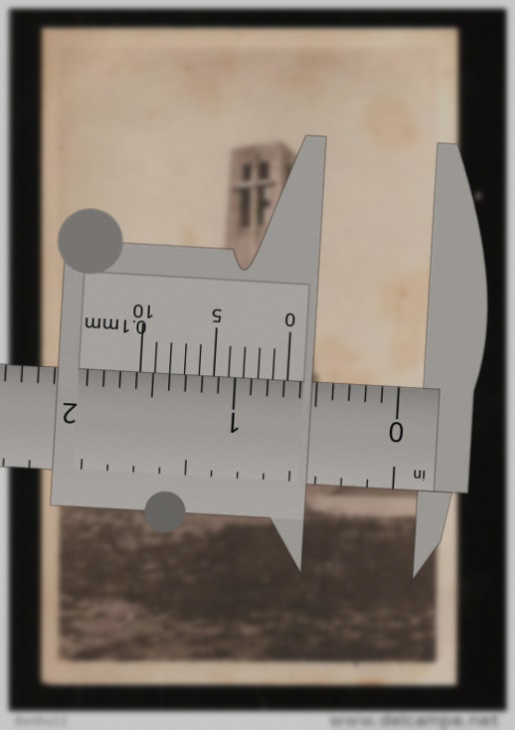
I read 6.8 mm
